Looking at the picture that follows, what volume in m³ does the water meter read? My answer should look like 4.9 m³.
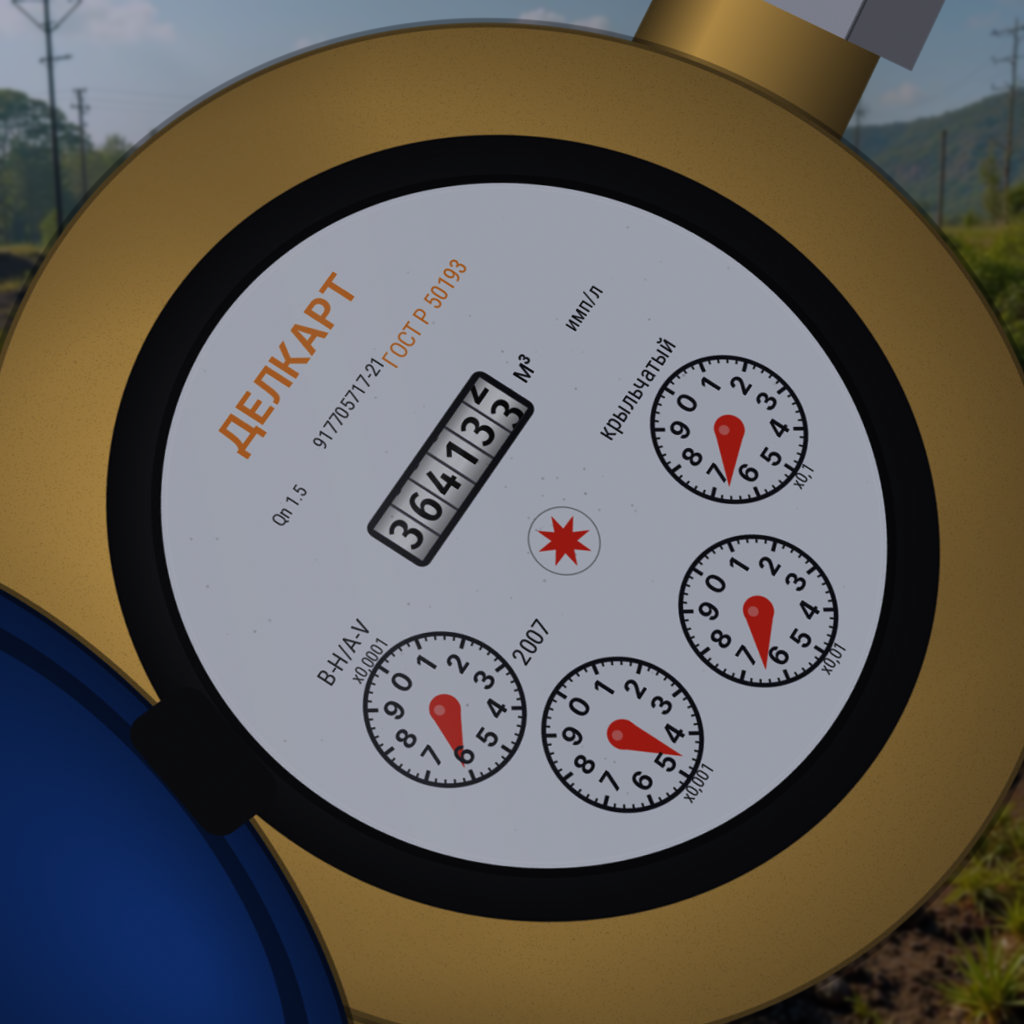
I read 364132.6646 m³
